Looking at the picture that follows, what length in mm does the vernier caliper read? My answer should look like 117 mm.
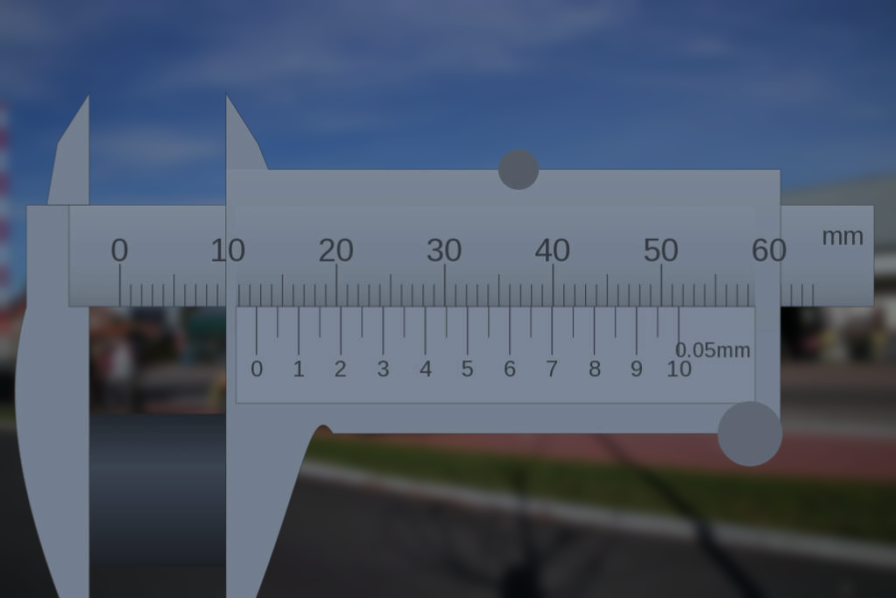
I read 12.6 mm
